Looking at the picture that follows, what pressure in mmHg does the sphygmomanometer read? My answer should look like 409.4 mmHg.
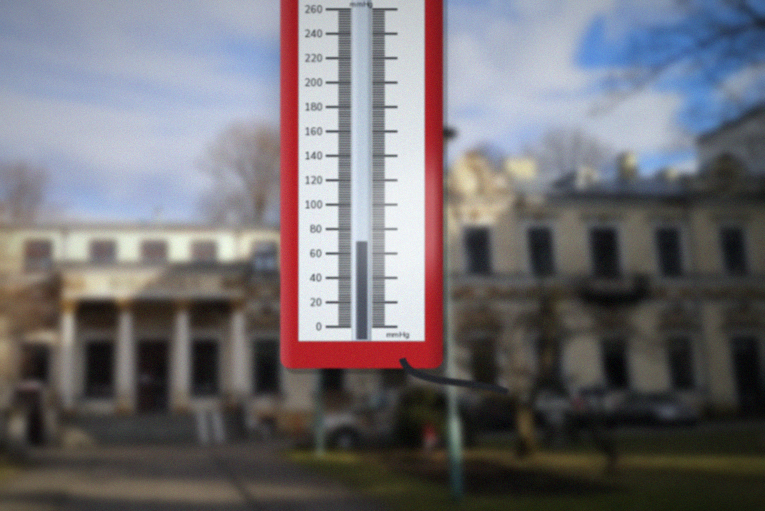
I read 70 mmHg
